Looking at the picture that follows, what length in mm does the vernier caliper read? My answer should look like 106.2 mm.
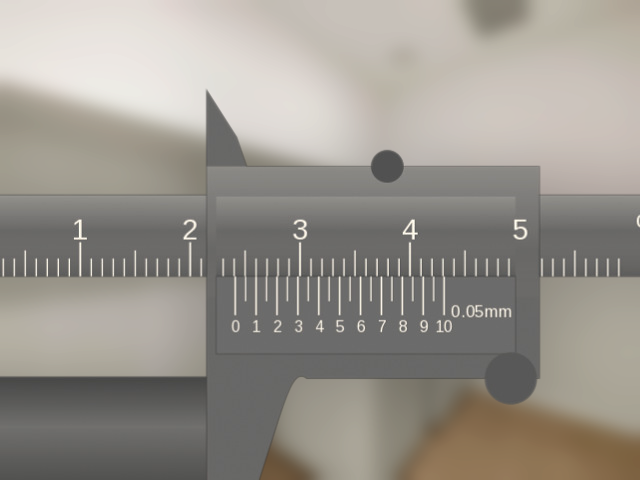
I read 24.1 mm
